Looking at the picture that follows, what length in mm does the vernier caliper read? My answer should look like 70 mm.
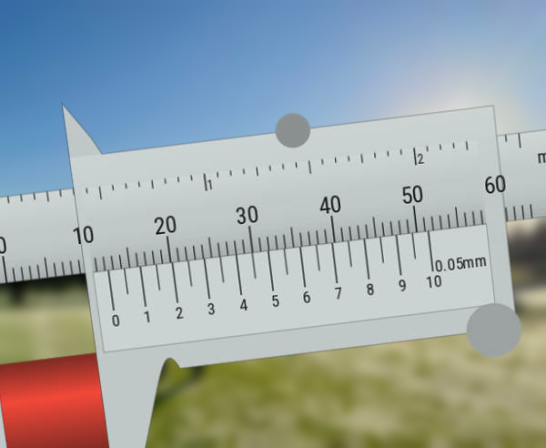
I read 12.4 mm
